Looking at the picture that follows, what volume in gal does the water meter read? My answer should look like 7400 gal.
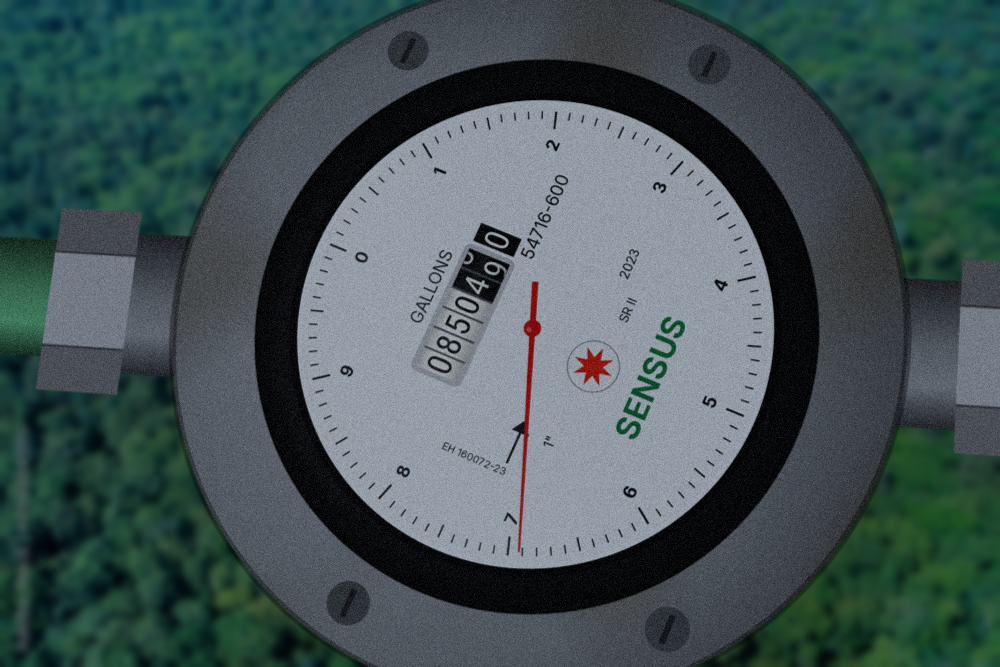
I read 850486.9 gal
